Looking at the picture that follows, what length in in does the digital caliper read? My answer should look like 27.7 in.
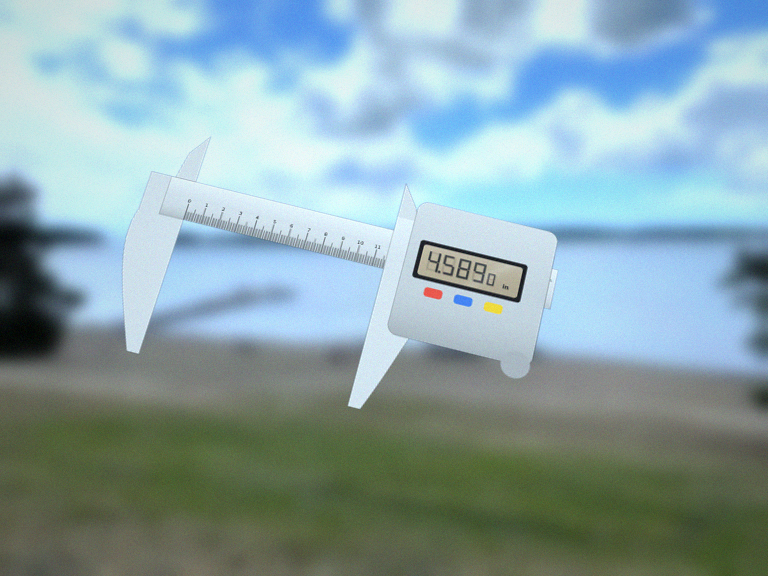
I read 4.5890 in
